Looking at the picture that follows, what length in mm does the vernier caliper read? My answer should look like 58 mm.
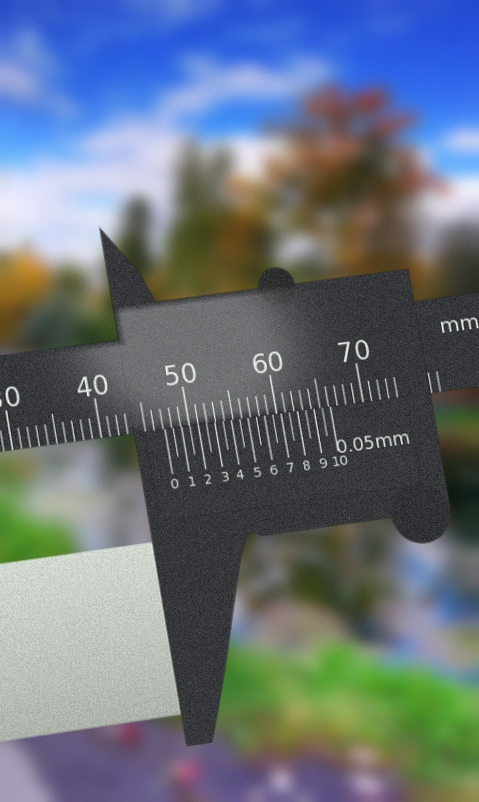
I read 47.2 mm
